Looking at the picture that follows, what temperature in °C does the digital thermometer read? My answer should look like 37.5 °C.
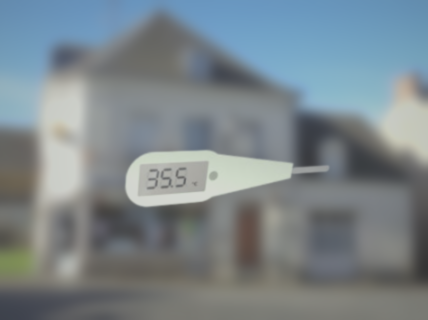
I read 35.5 °C
